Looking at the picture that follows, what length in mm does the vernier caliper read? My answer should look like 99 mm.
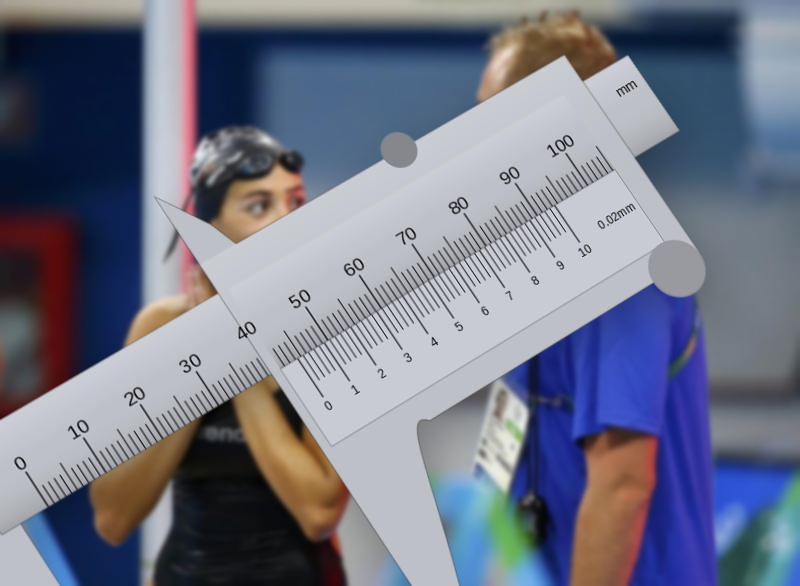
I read 44.4 mm
